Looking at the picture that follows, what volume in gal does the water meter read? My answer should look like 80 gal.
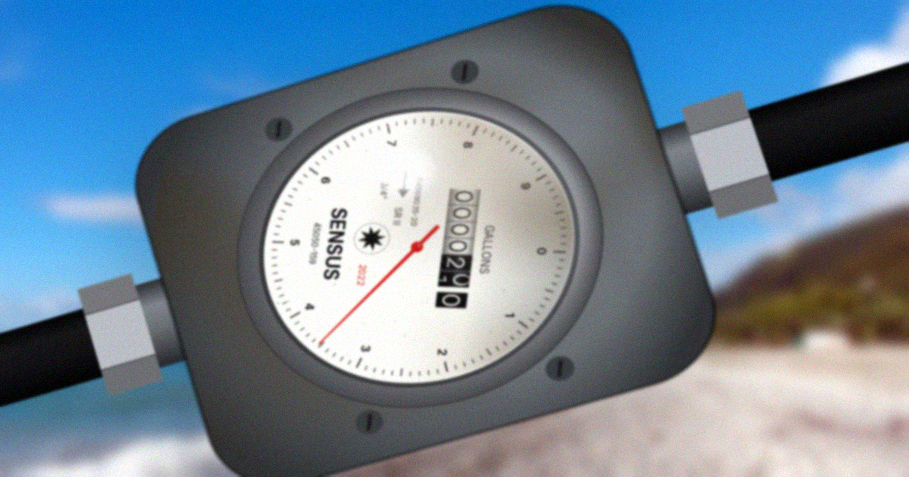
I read 203.5 gal
